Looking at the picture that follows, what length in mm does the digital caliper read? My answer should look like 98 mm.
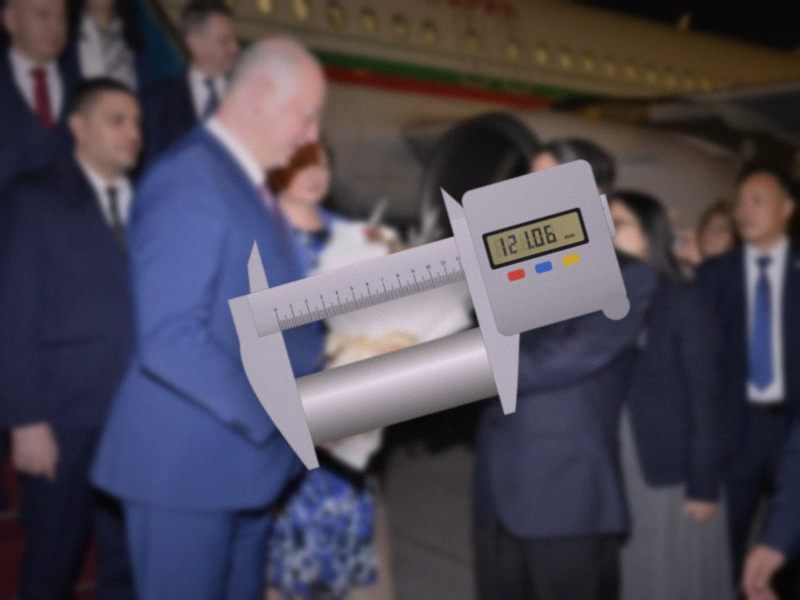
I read 121.06 mm
